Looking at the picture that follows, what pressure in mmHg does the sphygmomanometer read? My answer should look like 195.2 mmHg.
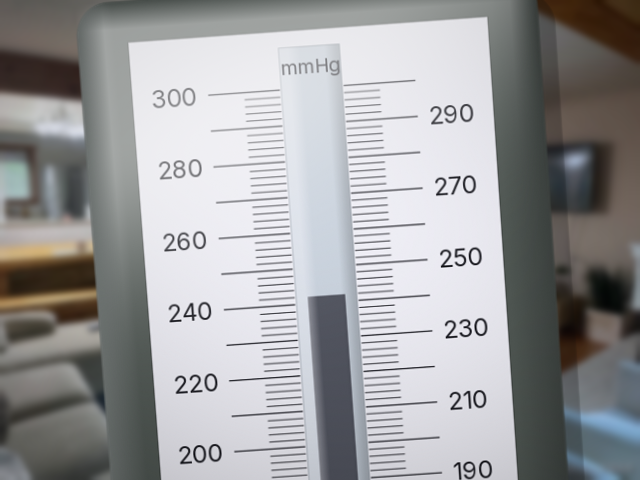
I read 242 mmHg
